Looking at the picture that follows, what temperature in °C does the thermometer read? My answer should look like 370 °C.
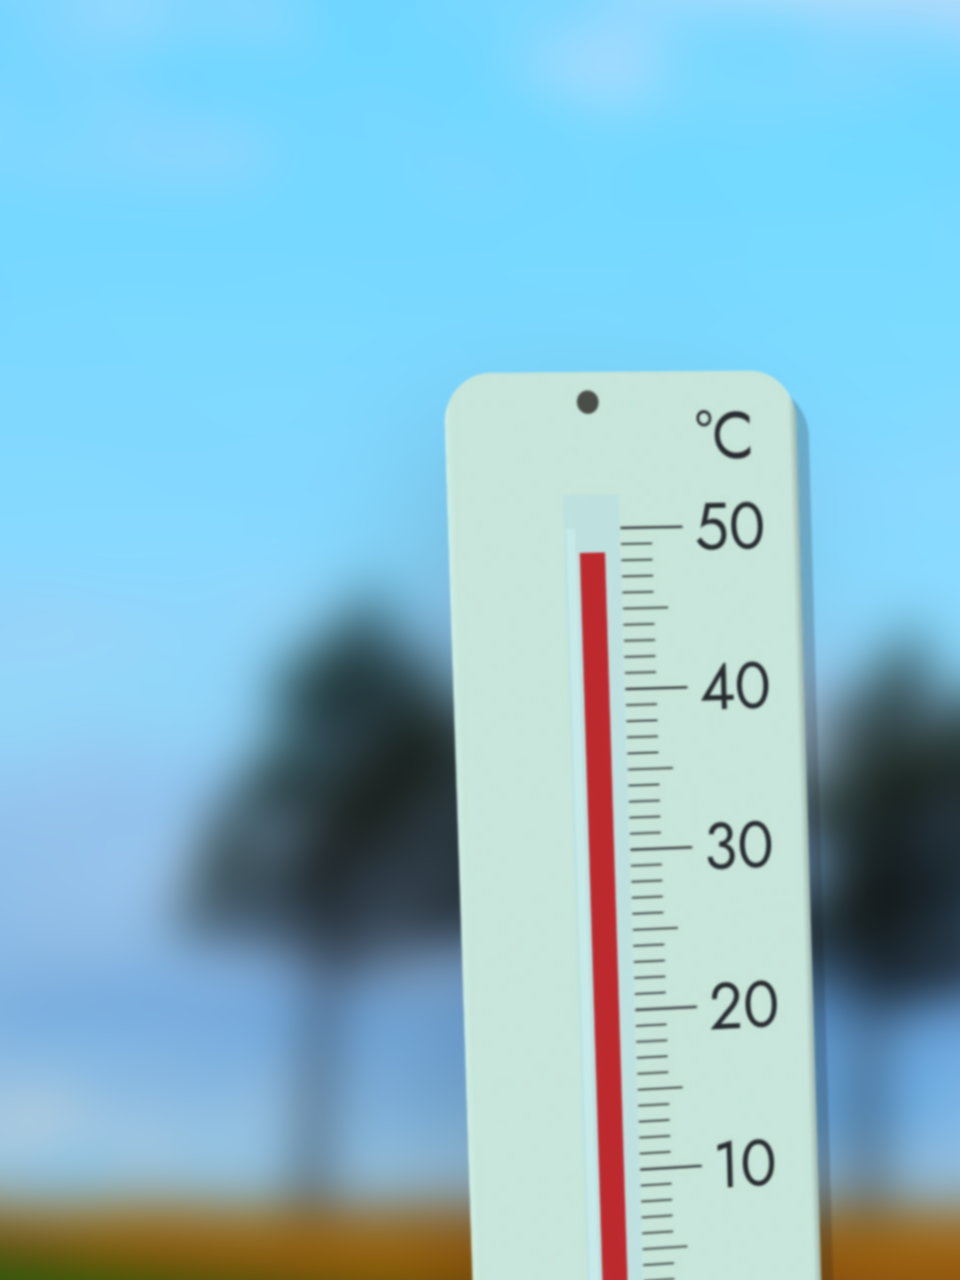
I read 48.5 °C
